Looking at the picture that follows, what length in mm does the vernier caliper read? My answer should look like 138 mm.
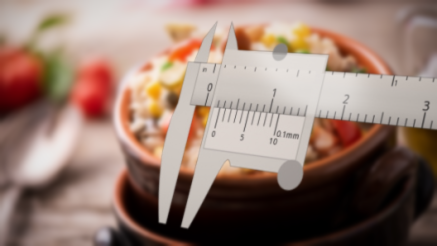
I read 2.4 mm
